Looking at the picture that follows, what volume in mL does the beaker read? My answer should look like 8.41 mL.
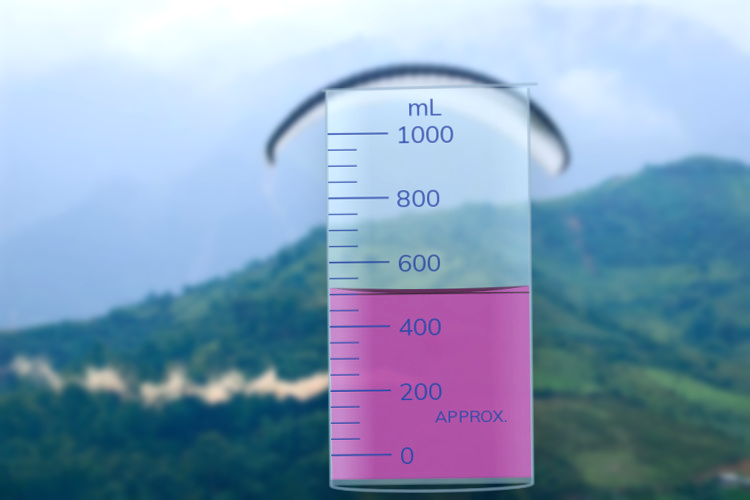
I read 500 mL
